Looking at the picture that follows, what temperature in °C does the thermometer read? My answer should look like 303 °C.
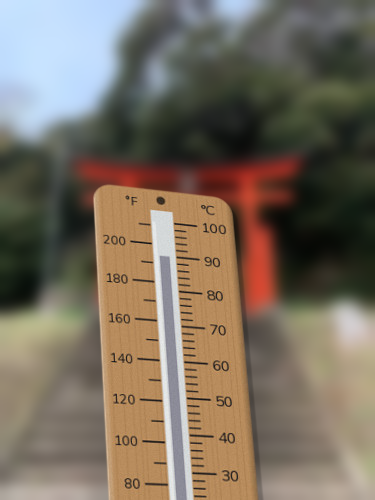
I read 90 °C
